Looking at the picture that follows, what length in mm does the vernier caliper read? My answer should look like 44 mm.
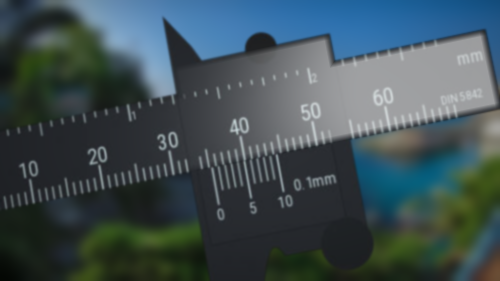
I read 35.4 mm
